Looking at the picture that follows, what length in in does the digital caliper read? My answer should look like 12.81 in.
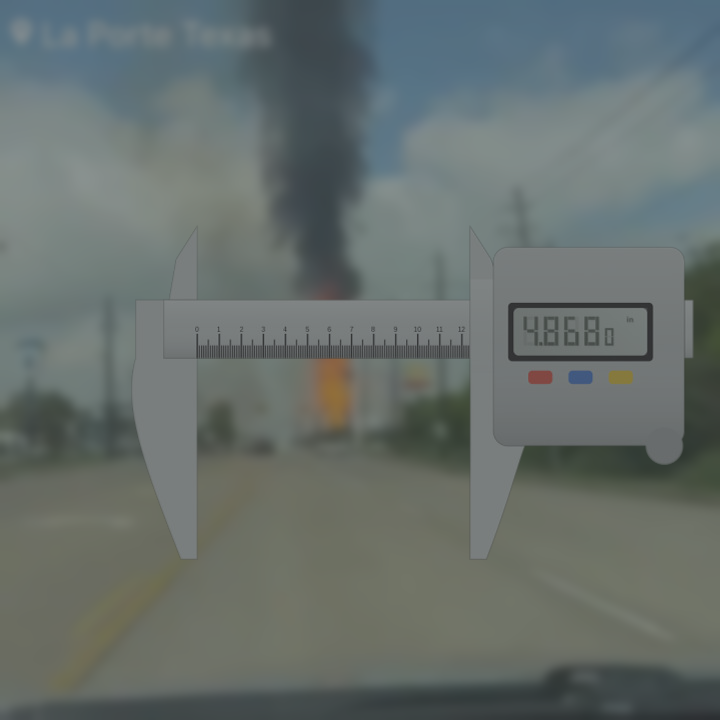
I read 4.8680 in
